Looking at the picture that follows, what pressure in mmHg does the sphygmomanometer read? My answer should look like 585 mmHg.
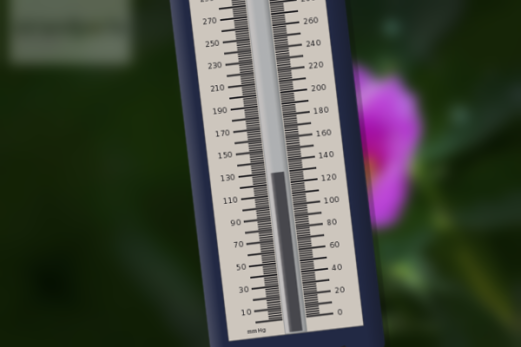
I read 130 mmHg
